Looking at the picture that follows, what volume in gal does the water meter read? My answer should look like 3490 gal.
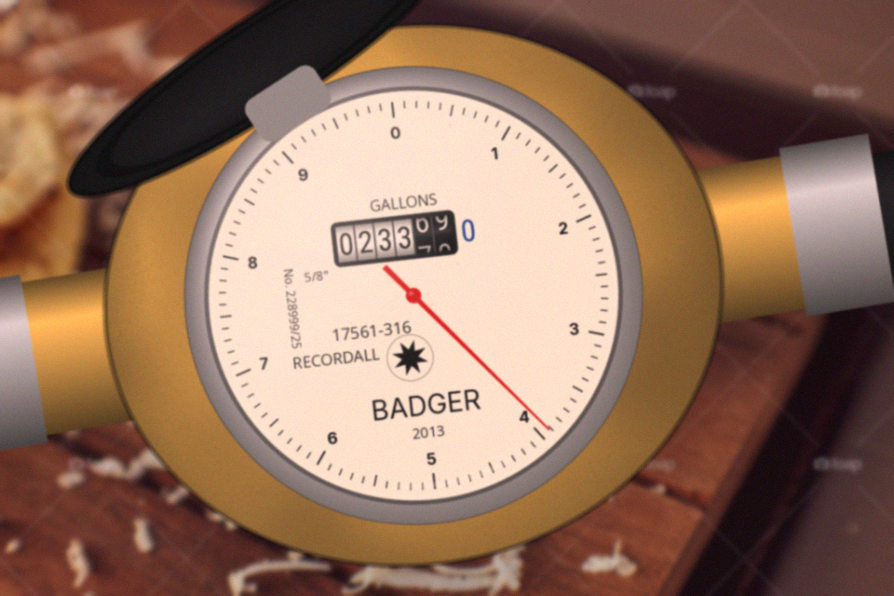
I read 233693.9 gal
